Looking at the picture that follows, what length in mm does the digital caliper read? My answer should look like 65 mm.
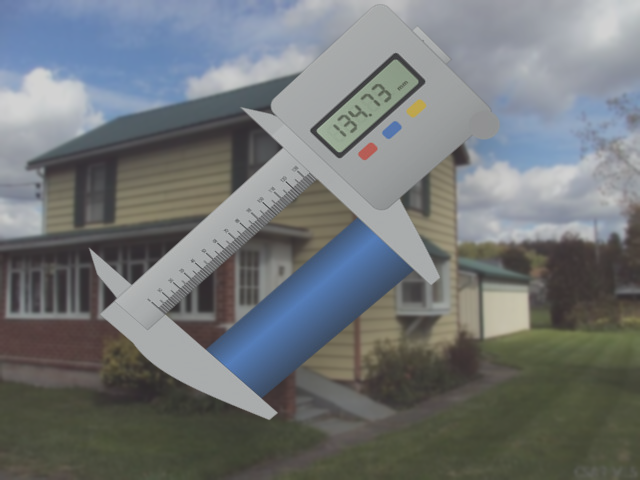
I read 134.73 mm
